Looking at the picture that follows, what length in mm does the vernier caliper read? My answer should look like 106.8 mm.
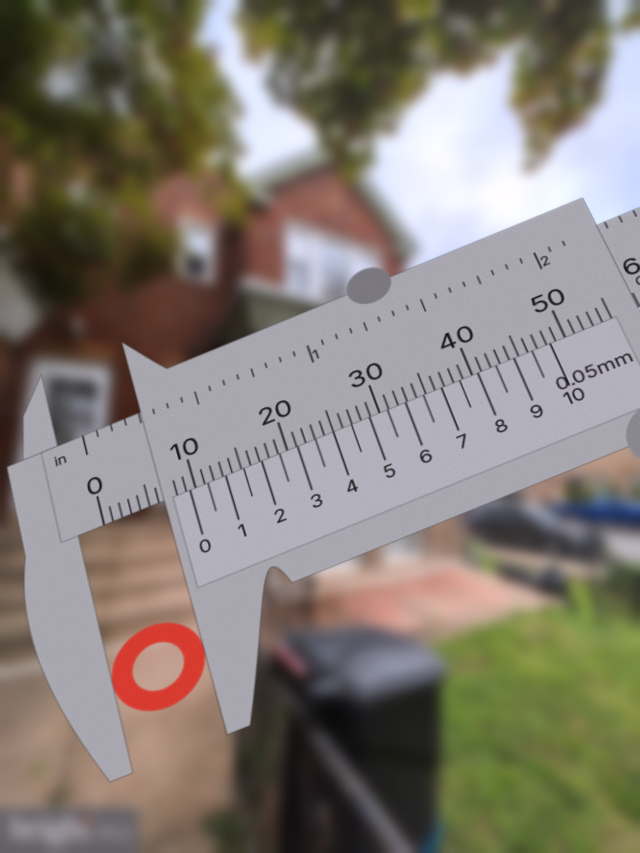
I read 9.4 mm
